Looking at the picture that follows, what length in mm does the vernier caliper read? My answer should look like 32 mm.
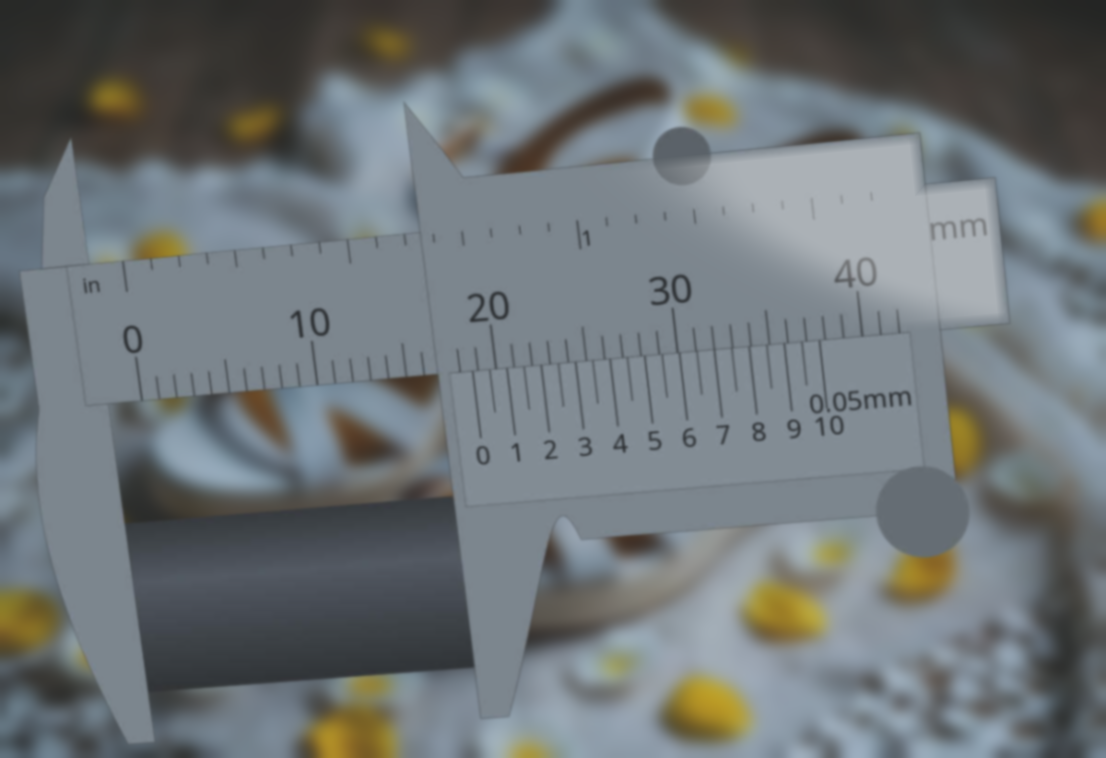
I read 18.7 mm
